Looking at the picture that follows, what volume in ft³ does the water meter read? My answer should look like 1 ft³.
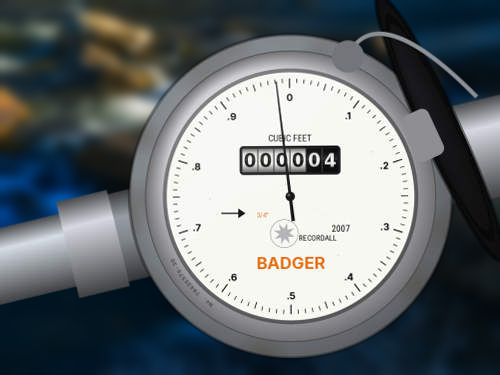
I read 3.98 ft³
